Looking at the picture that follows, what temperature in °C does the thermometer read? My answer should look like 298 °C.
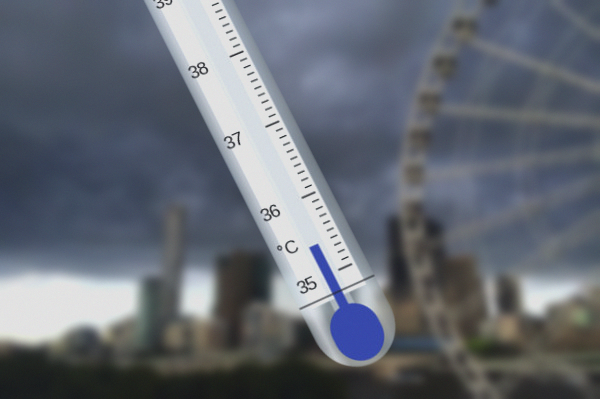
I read 35.4 °C
